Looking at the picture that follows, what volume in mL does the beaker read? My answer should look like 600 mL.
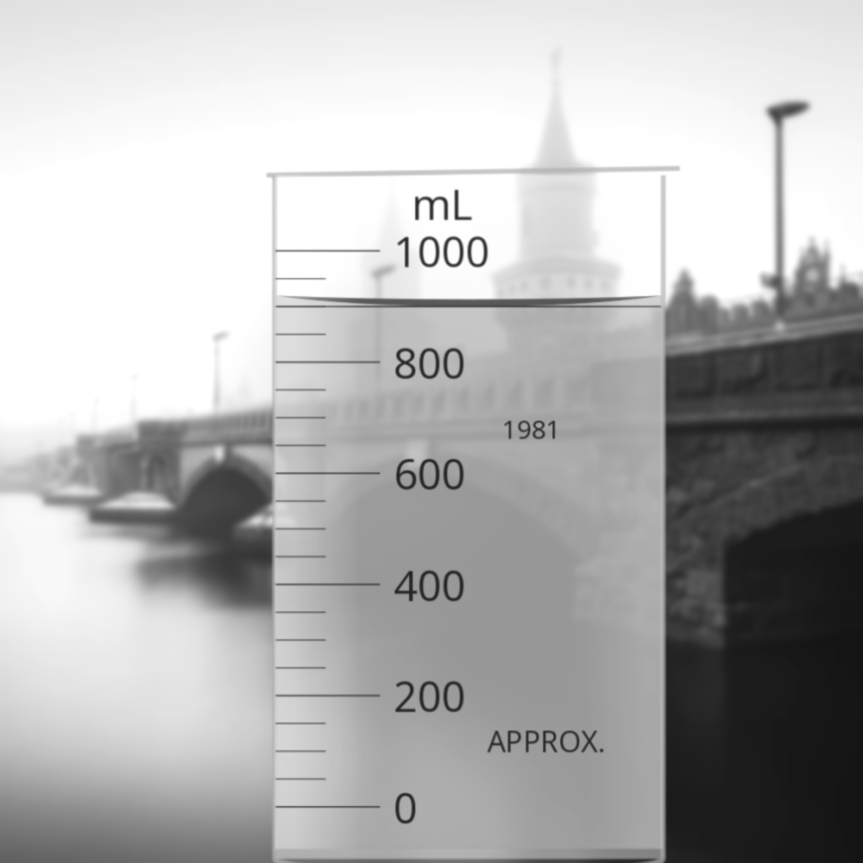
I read 900 mL
